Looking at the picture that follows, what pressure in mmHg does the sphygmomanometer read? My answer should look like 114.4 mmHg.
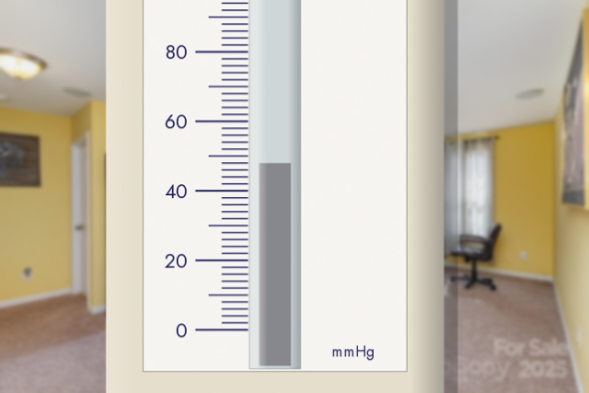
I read 48 mmHg
